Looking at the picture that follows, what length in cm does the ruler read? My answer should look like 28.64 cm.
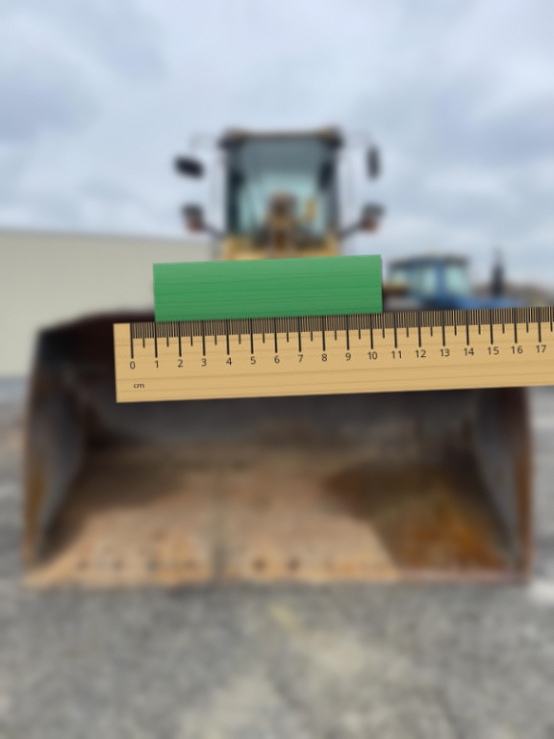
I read 9.5 cm
